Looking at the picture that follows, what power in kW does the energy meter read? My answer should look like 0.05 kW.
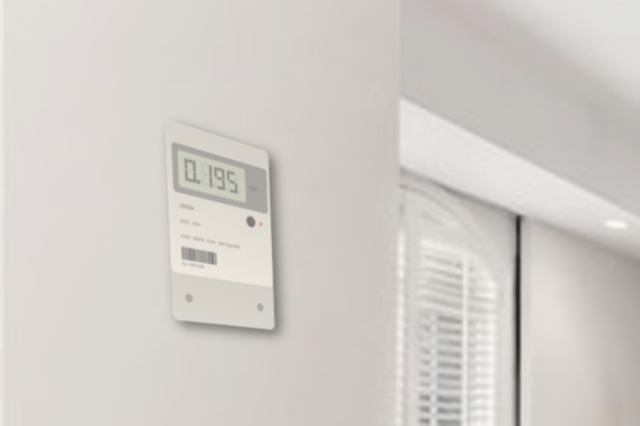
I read 0.195 kW
